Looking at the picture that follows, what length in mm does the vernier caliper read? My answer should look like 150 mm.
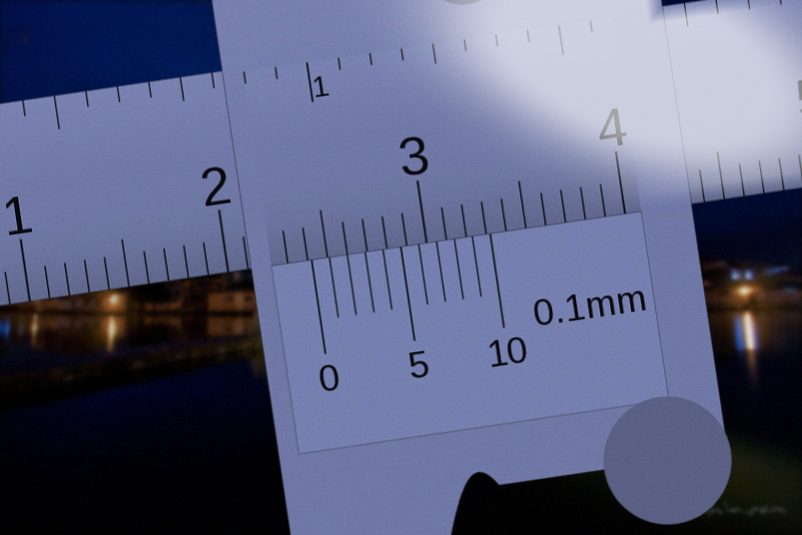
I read 24.2 mm
